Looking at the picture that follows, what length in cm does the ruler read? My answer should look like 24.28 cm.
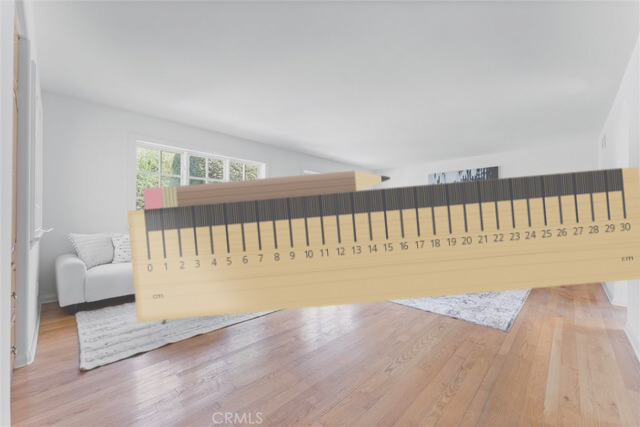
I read 15.5 cm
